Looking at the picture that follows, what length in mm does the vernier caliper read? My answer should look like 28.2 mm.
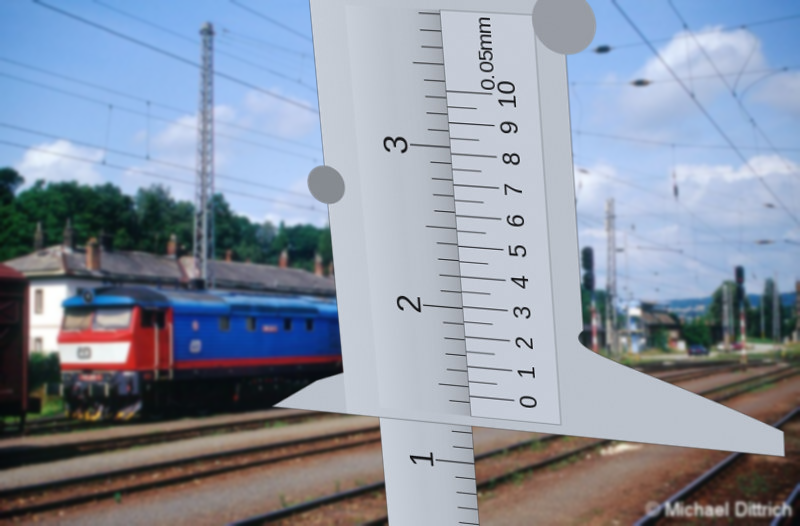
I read 14.4 mm
